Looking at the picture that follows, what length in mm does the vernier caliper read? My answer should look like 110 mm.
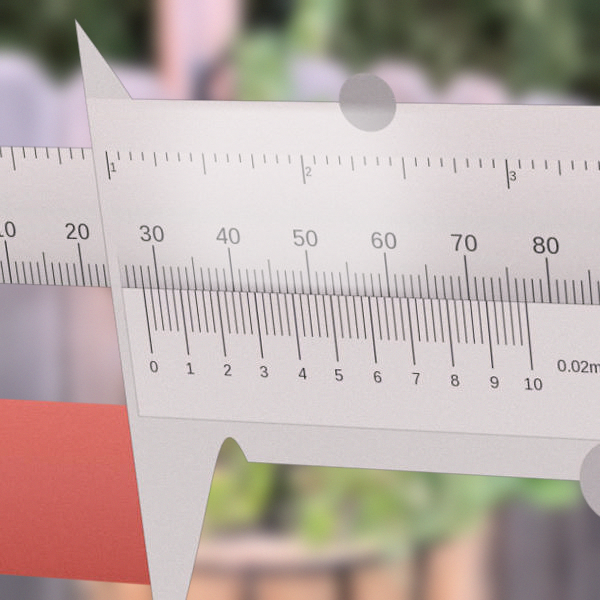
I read 28.0 mm
